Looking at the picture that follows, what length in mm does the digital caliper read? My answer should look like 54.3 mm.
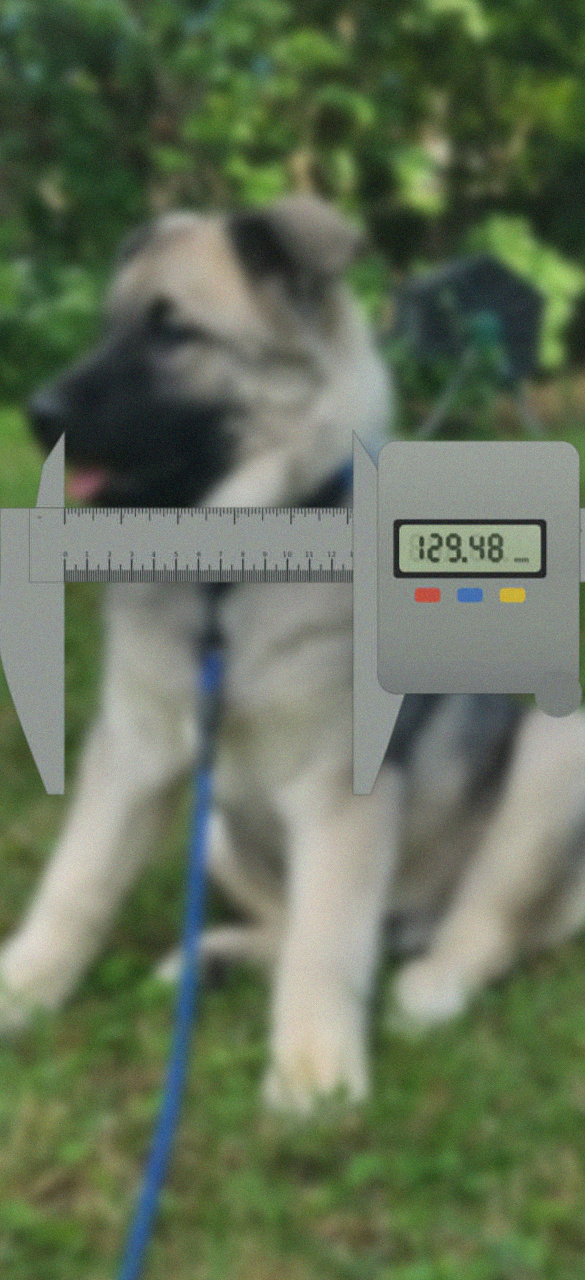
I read 129.48 mm
